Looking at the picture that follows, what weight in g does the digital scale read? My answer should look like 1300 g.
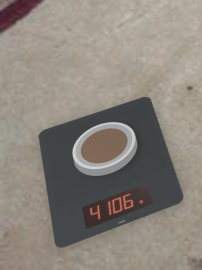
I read 4106 g
